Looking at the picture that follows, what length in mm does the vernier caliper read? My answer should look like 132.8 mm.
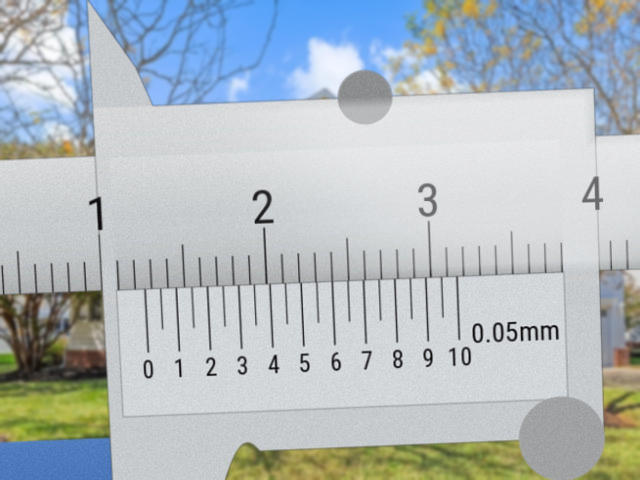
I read 12.6 mm
